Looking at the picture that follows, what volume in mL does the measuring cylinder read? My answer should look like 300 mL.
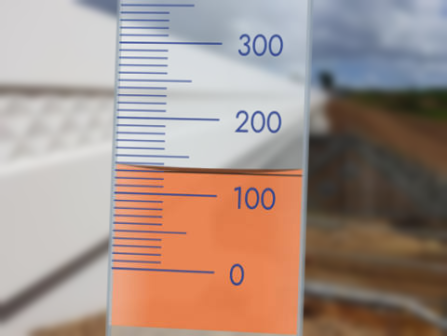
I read 130 mL
